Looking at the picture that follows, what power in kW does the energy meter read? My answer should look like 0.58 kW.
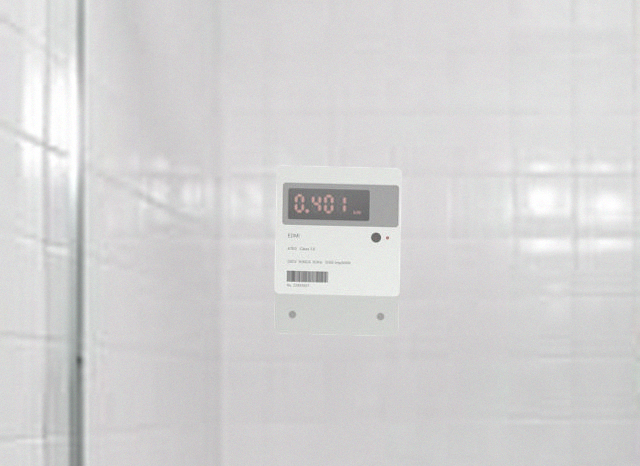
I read 0.401 kW
